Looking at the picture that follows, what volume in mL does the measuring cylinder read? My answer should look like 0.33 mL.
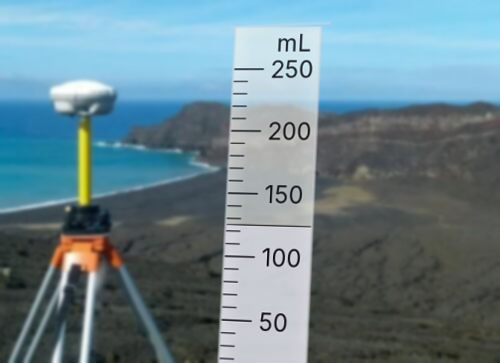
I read 125 mL
